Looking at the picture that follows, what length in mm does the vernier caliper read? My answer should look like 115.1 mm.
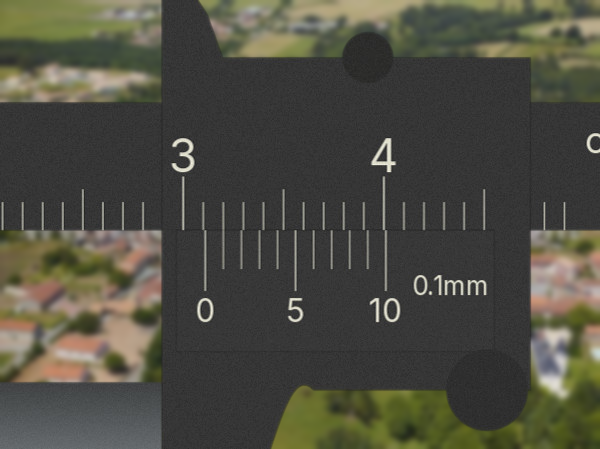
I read 31.1 mm
